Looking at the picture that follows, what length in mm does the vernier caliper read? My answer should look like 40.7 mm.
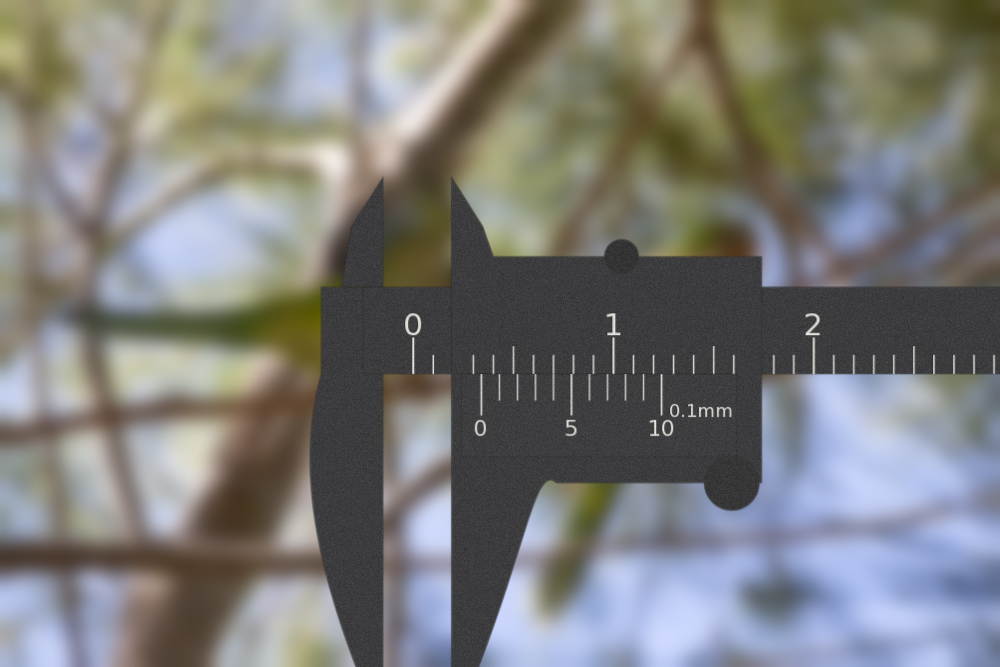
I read 3.4 mm
